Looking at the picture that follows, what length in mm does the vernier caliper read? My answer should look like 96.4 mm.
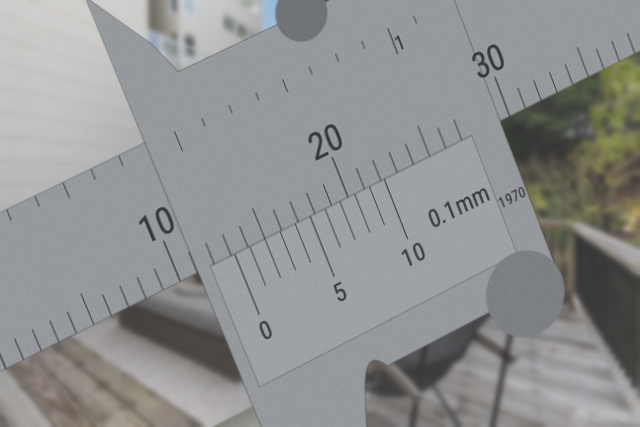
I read 13.2 mm
